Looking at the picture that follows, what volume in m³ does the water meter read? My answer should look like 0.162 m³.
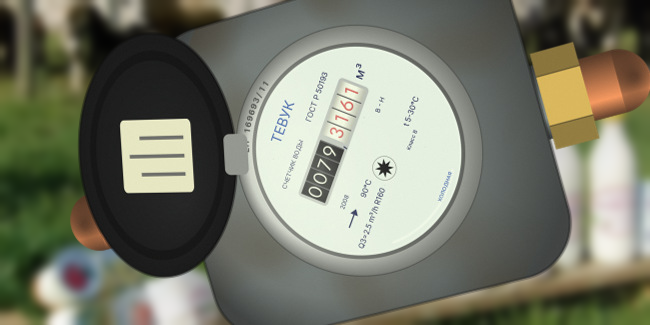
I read 79.3161 m³
